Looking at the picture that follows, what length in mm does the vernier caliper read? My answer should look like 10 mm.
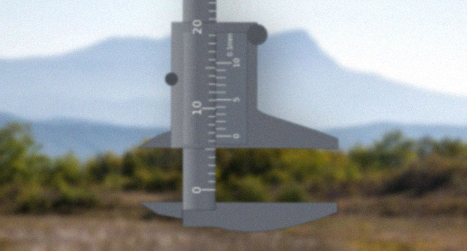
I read 6.6 mm
